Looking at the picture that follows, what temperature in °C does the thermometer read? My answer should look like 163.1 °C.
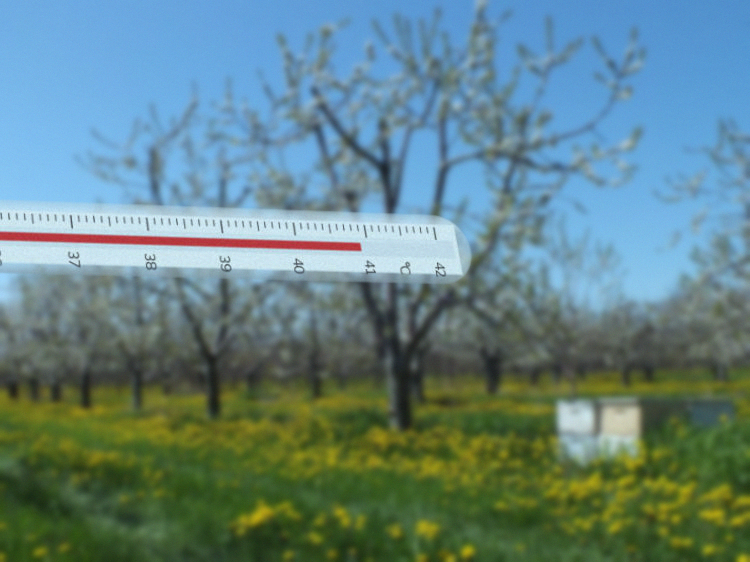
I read 40.9 °C
